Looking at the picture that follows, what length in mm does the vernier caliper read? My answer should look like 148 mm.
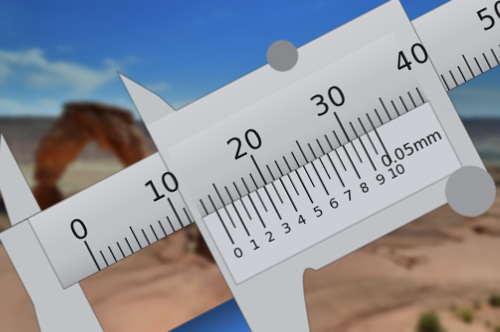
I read 14.0 mm
